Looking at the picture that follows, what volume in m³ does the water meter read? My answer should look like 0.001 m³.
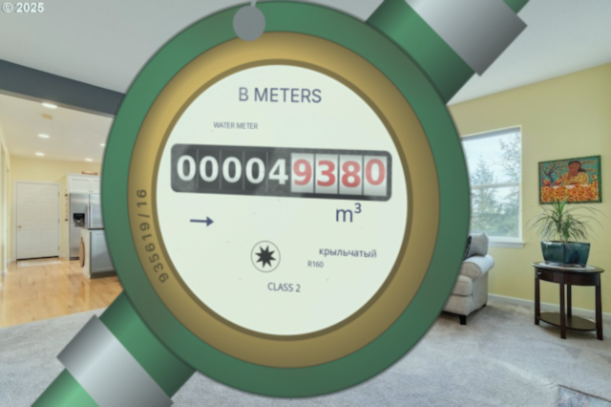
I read 4.9380 m³
